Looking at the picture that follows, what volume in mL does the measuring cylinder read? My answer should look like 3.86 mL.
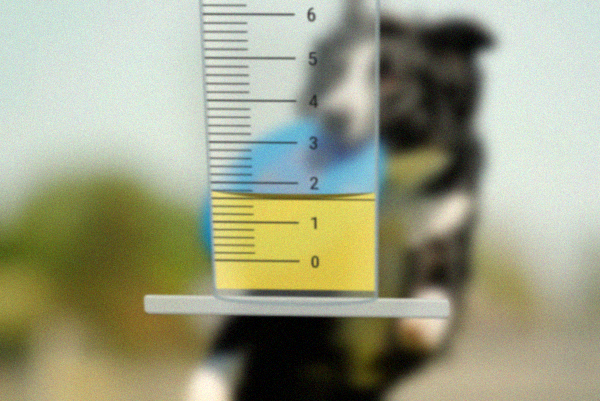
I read 1.6 mL
